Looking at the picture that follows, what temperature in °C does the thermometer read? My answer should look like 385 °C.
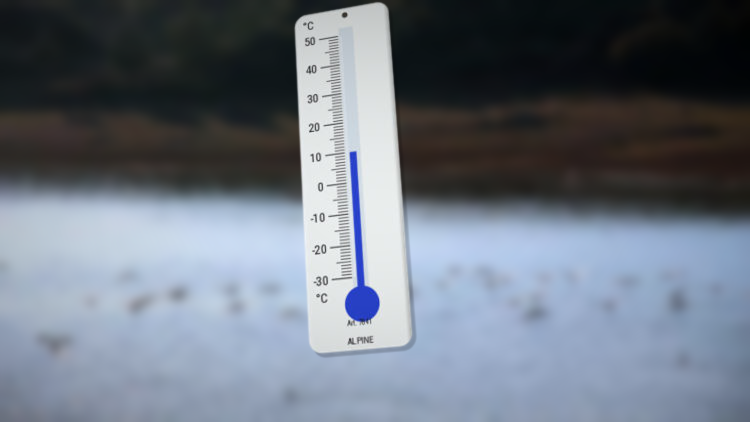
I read 10 °C
